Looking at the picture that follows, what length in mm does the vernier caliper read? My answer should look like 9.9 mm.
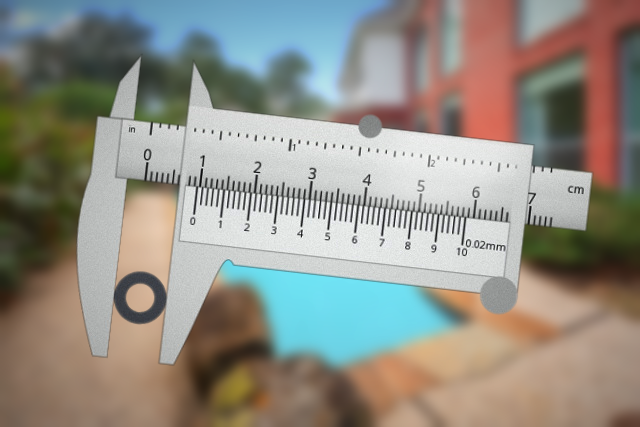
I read 9.5 mm
